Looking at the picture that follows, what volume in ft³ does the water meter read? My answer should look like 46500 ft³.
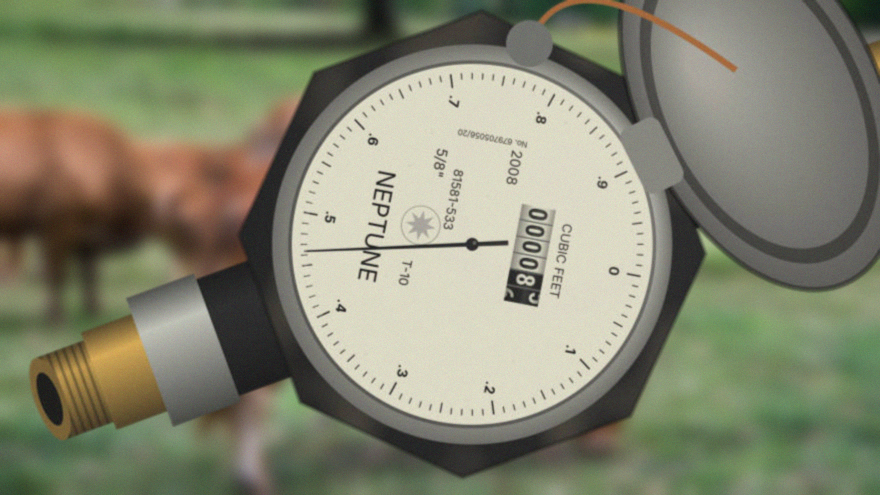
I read 85.46 ft³
